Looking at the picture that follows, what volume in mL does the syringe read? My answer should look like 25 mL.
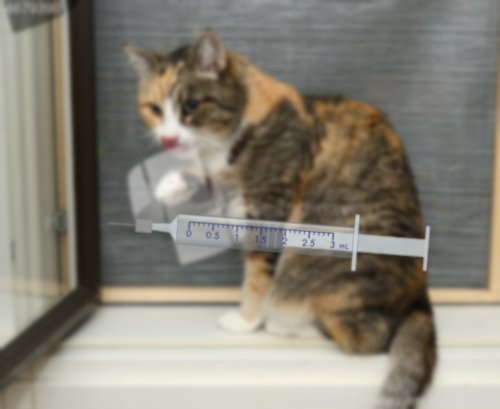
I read 1.5 mL
